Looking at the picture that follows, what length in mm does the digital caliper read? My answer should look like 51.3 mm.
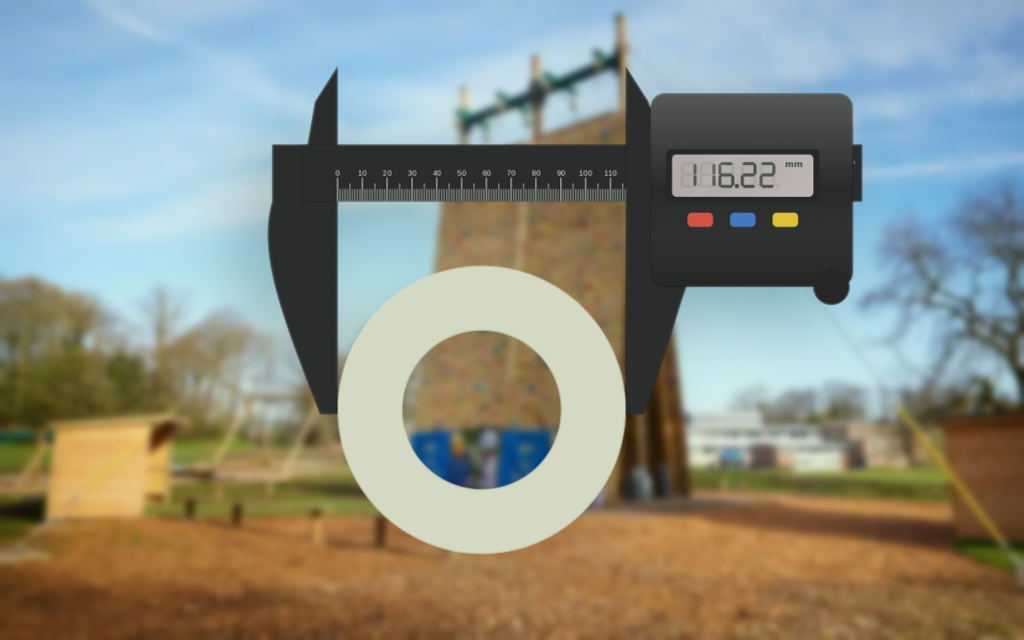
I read 116.22 mm
